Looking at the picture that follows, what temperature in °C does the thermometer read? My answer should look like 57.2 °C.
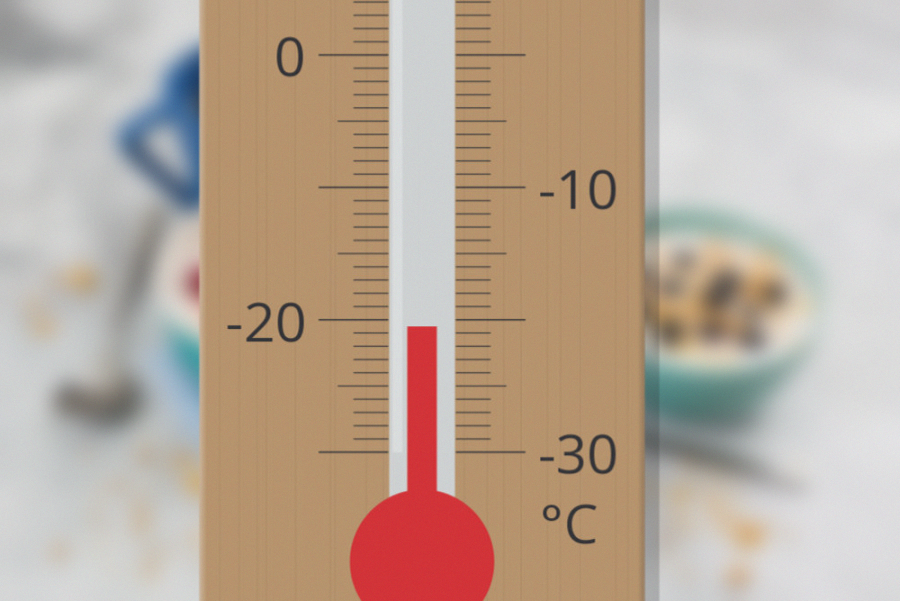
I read -20.5 °C
